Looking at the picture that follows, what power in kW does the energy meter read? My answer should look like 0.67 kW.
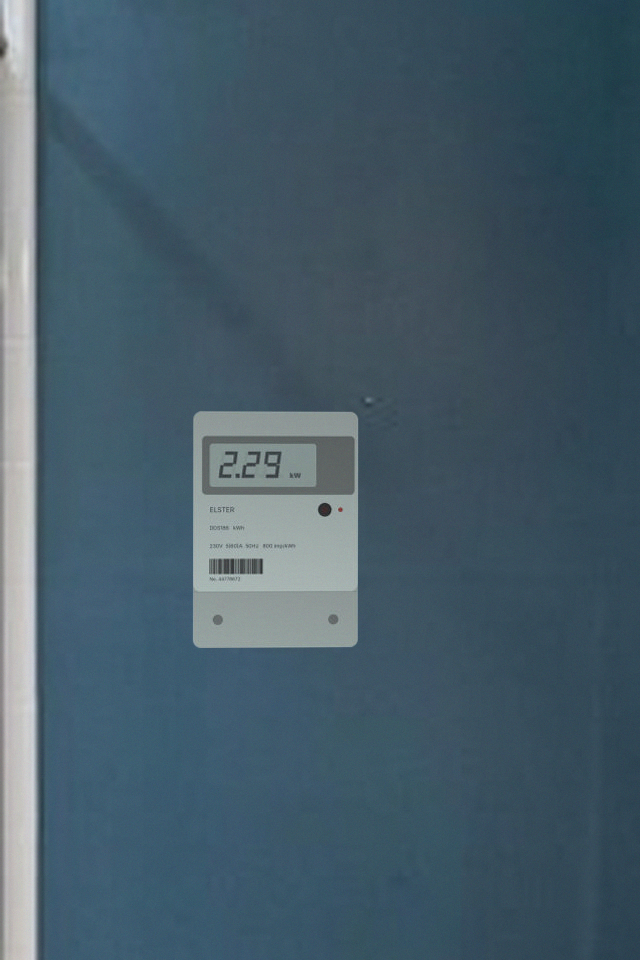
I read 2.29 kW
